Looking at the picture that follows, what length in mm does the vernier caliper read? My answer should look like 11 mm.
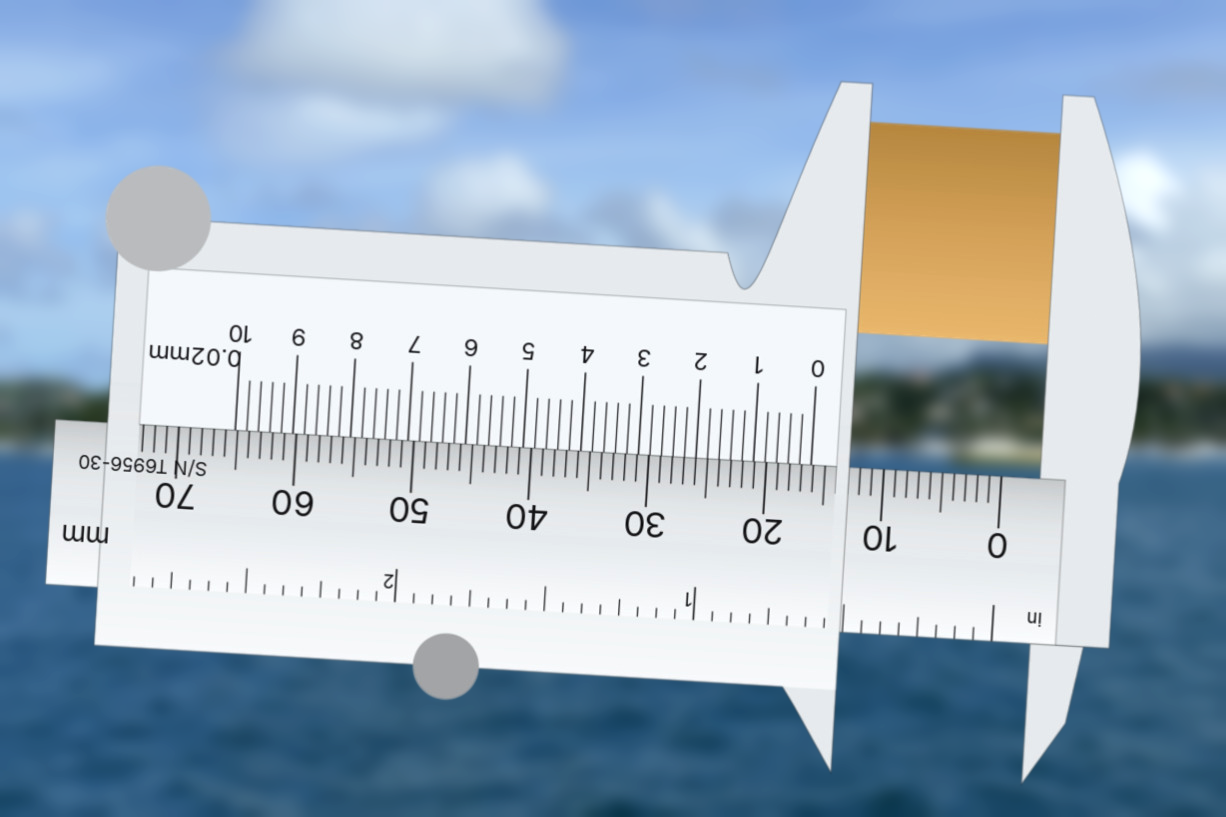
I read 16.2 mm
